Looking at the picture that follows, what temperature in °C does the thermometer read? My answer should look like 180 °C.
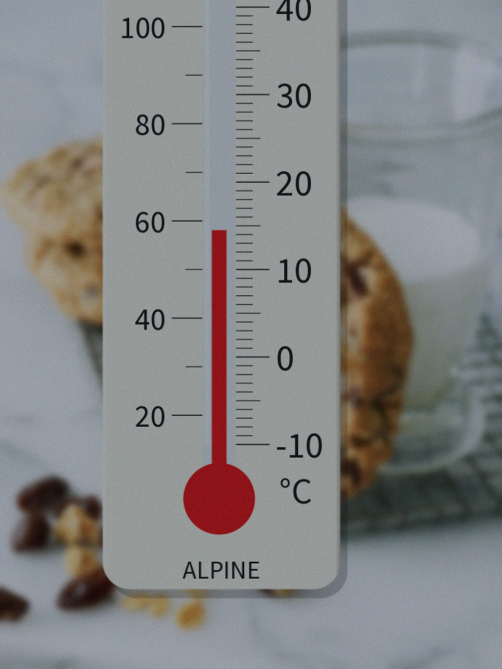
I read 14.5 °C
